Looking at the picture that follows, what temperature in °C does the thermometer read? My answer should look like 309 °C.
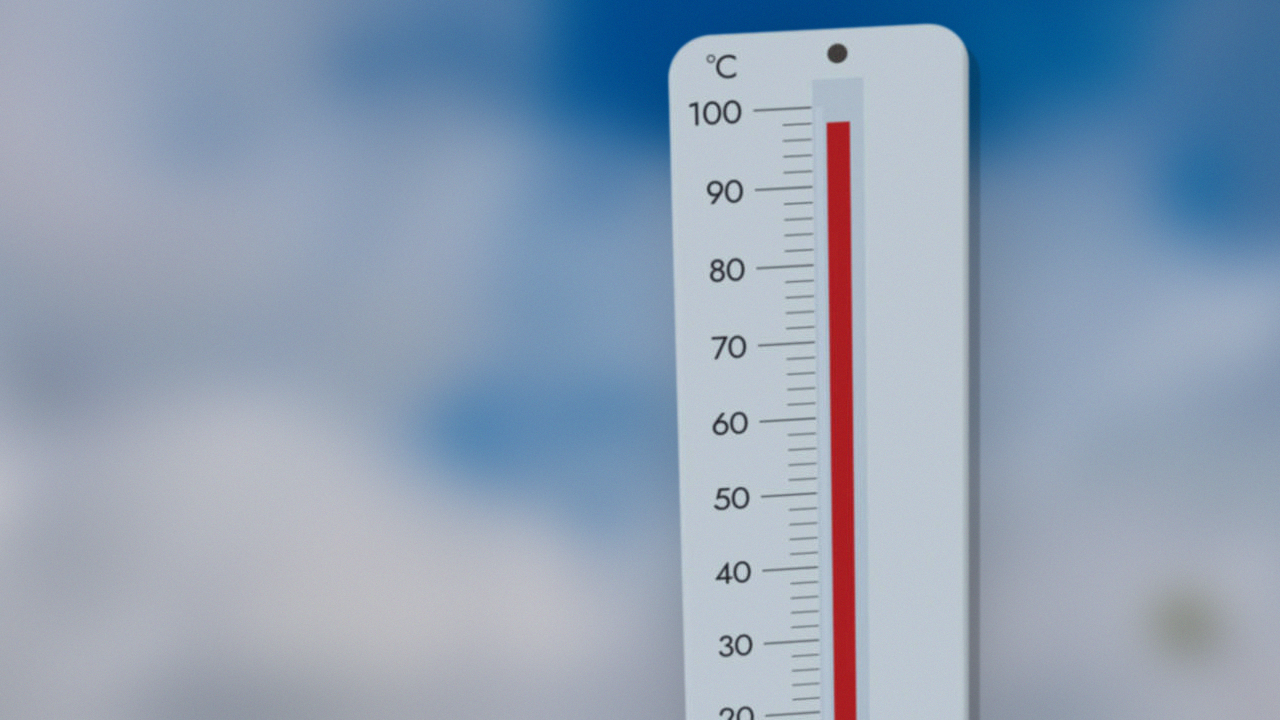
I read 98 °C
